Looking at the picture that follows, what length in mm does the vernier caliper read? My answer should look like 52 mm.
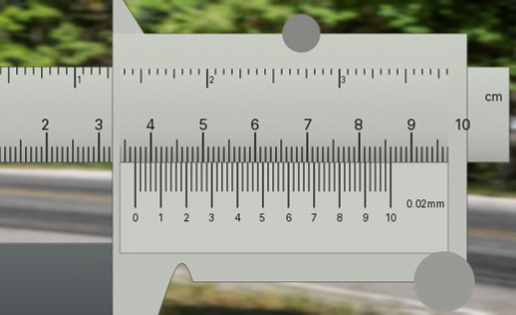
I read 37.0 mm
